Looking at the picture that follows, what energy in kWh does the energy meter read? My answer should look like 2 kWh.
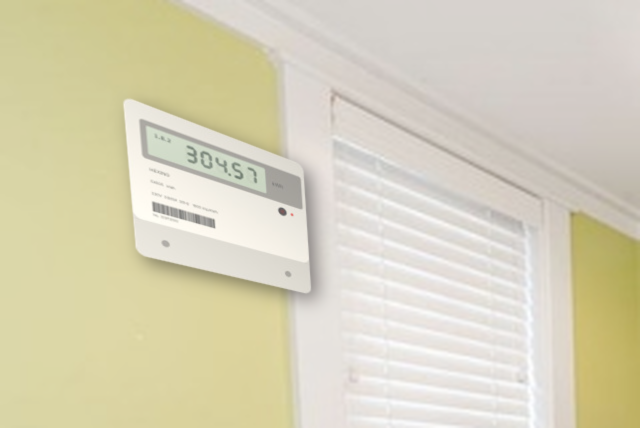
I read 304.57 kWh
